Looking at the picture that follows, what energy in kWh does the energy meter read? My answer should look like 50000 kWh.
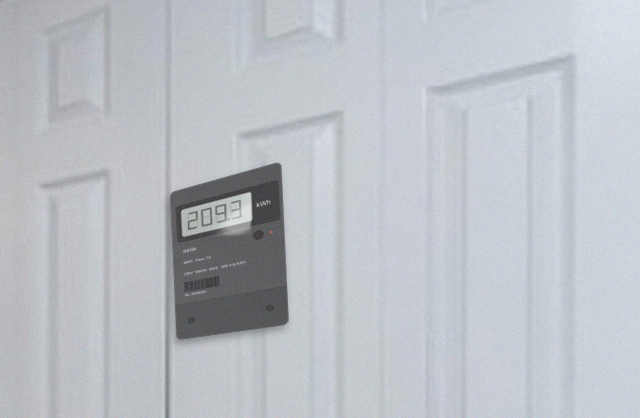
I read 209.3 kWh
